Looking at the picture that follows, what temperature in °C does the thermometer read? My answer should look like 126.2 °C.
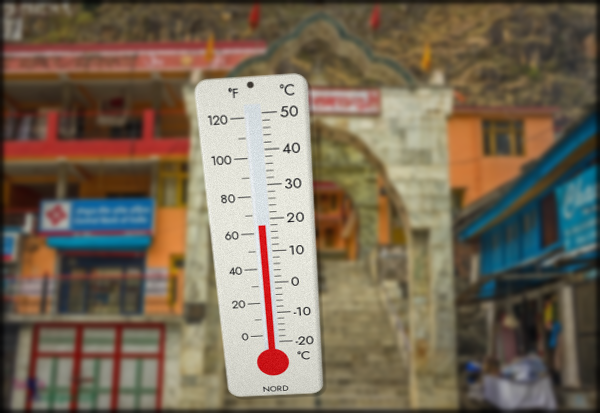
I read 18 °C
